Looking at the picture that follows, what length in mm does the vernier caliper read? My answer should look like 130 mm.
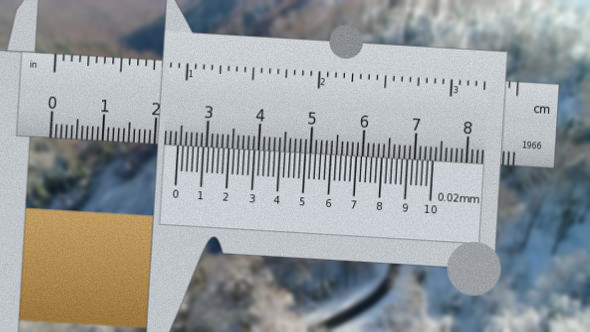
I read 24.5 mm
